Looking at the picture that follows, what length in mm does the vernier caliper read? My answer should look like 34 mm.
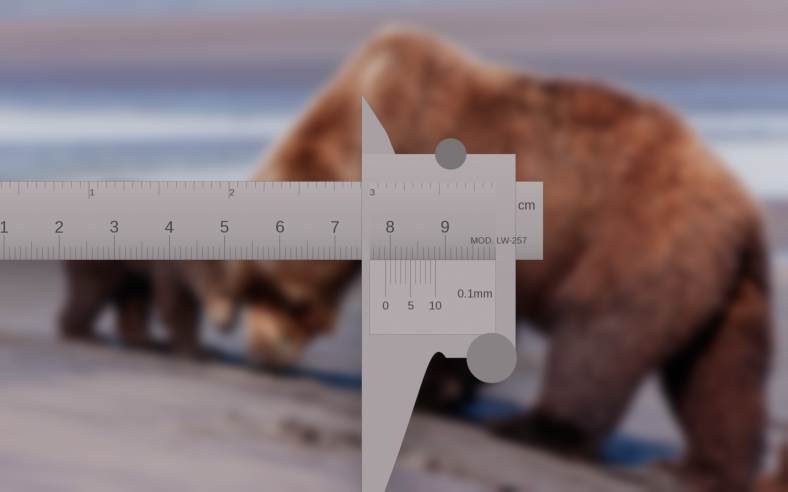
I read 79.2 mm
